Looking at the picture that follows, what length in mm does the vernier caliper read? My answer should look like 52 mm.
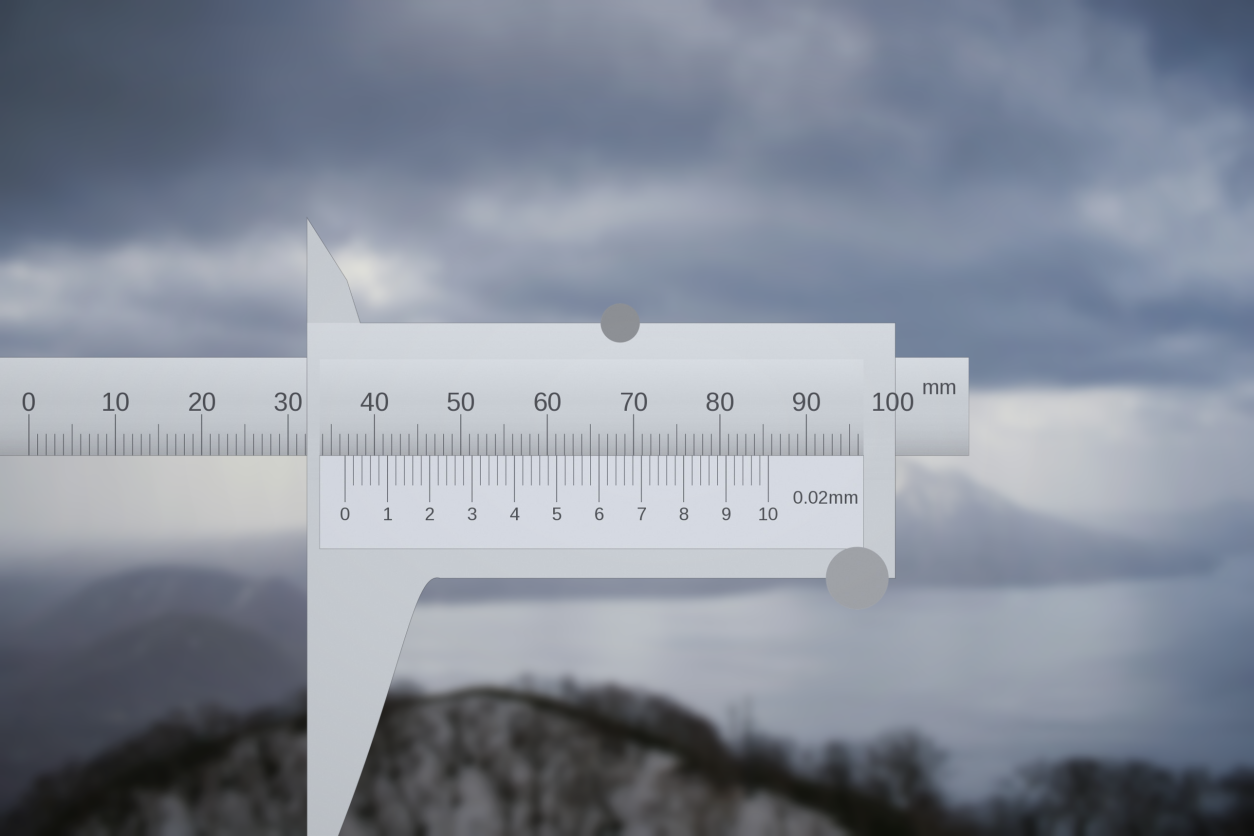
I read 36.6 mm
